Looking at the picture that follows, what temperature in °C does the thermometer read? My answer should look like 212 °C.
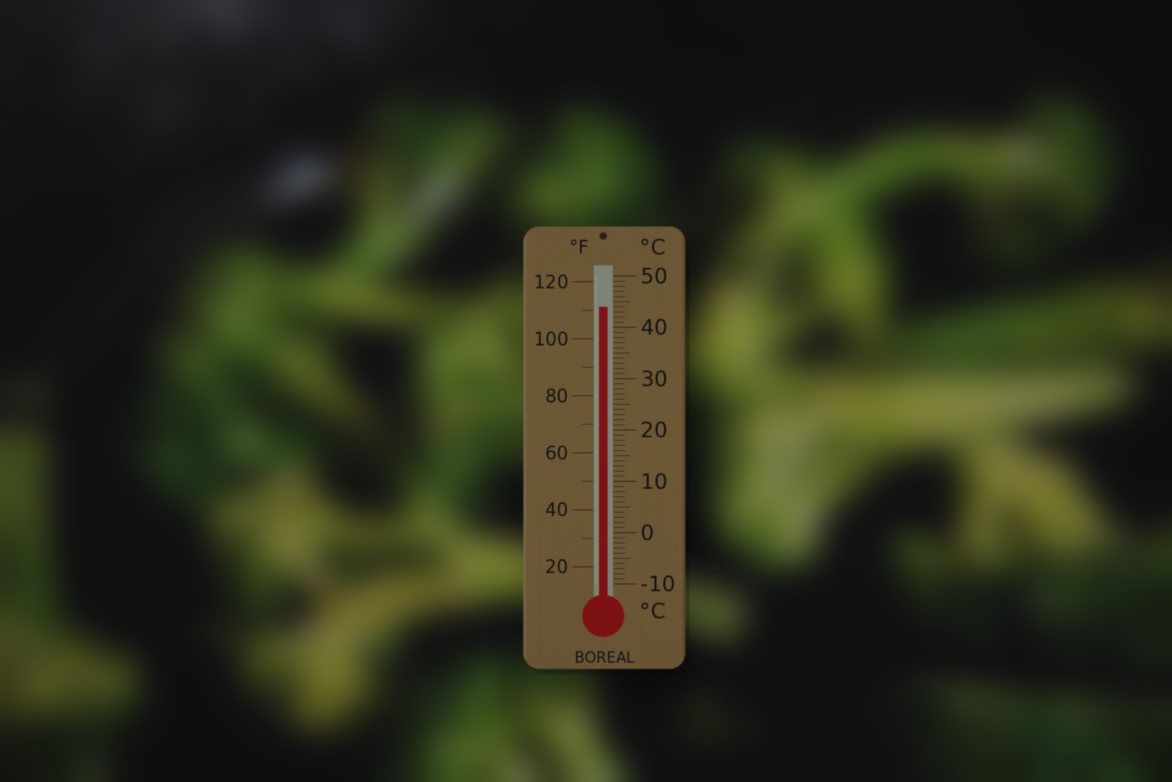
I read 44 °C
